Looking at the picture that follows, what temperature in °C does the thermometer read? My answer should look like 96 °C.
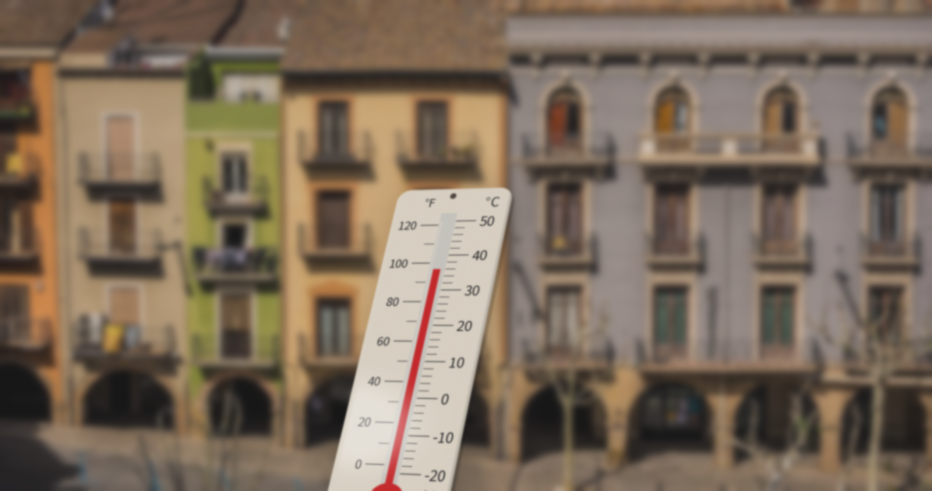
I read 36 °C
